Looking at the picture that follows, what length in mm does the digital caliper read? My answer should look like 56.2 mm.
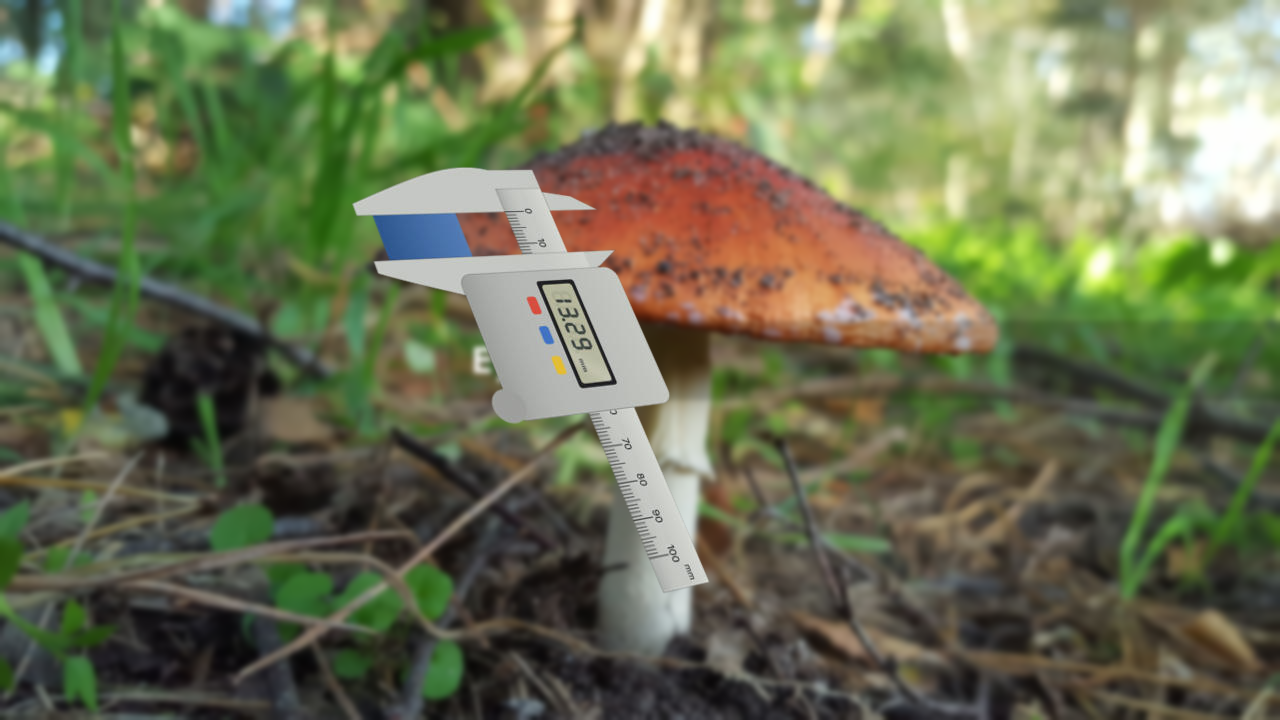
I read 13.29 mm
